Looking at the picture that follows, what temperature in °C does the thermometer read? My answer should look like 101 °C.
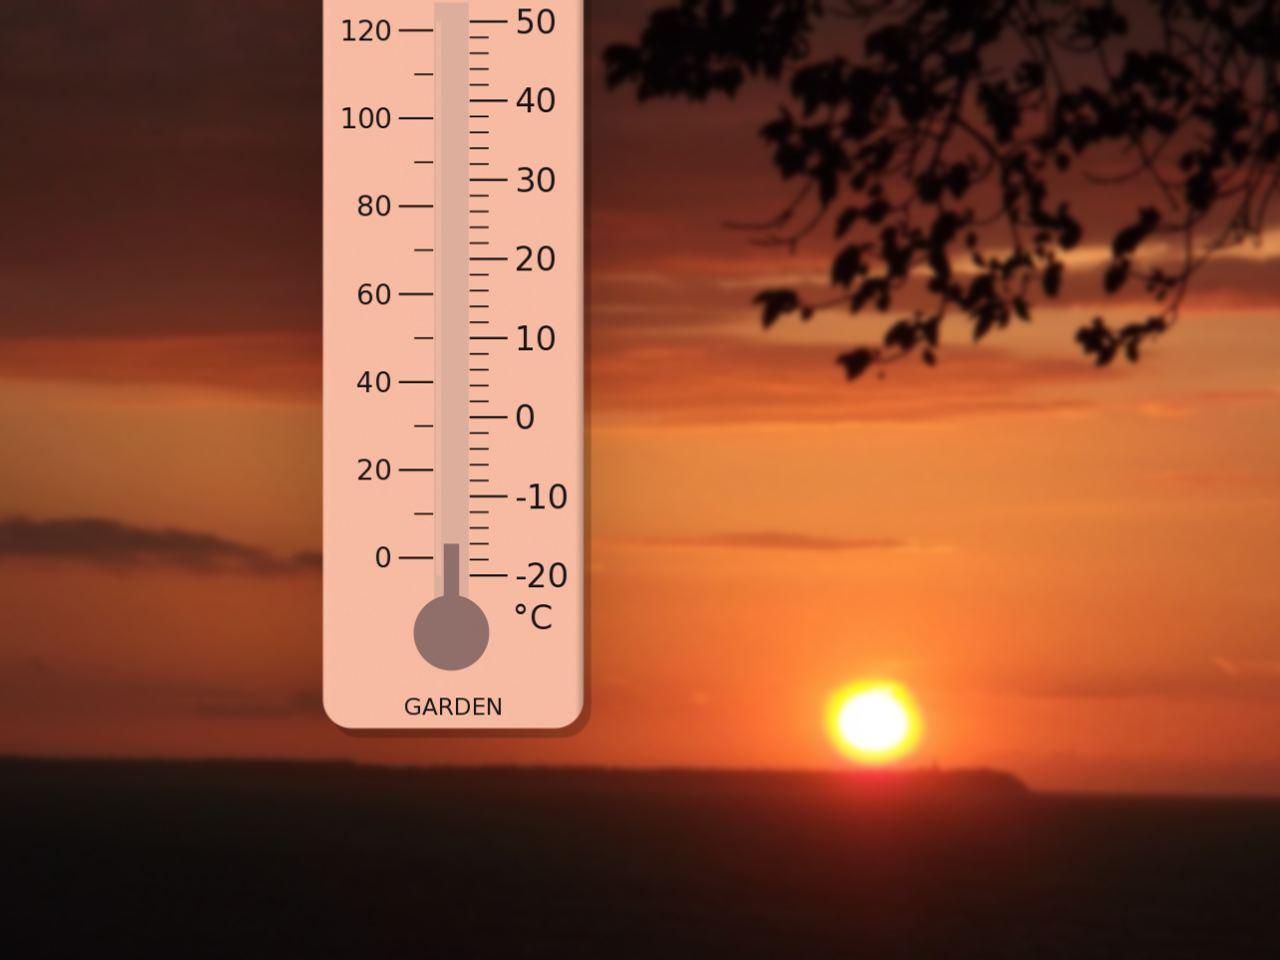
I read -16 °C
